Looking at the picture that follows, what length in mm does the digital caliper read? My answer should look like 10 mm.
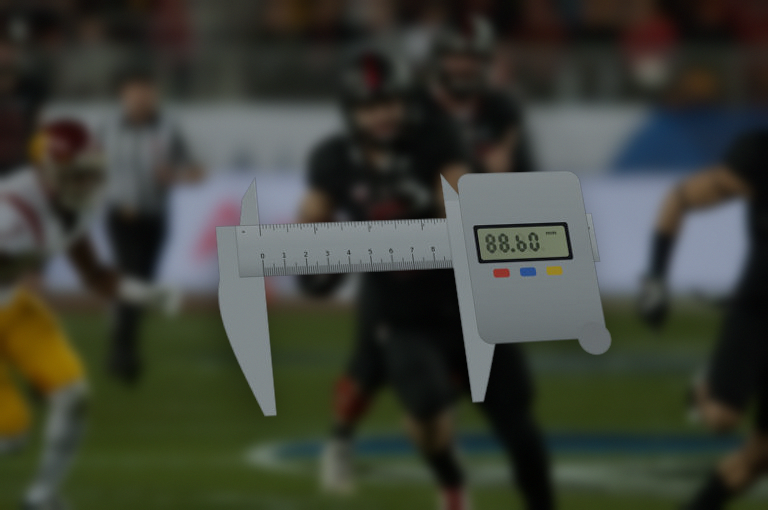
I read 88.60 mm
